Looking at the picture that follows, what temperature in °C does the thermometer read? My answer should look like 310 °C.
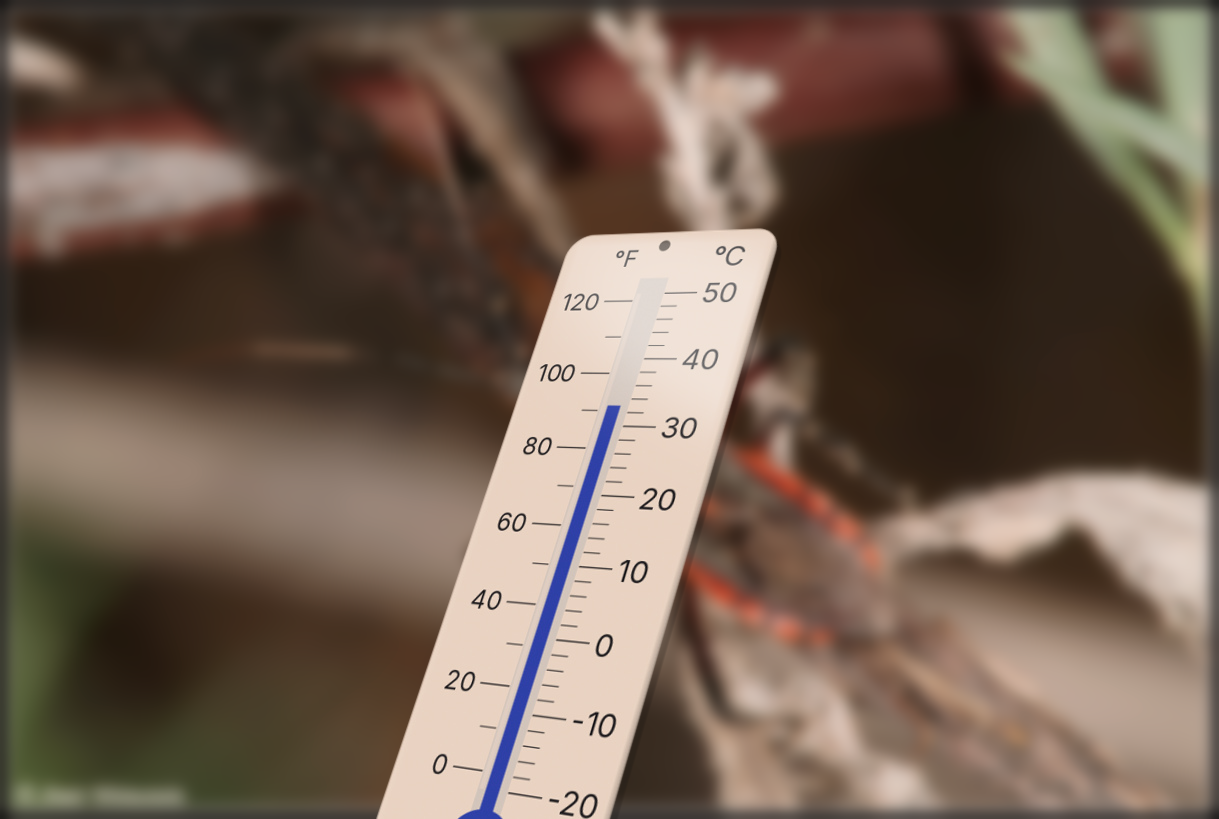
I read 33 °C
